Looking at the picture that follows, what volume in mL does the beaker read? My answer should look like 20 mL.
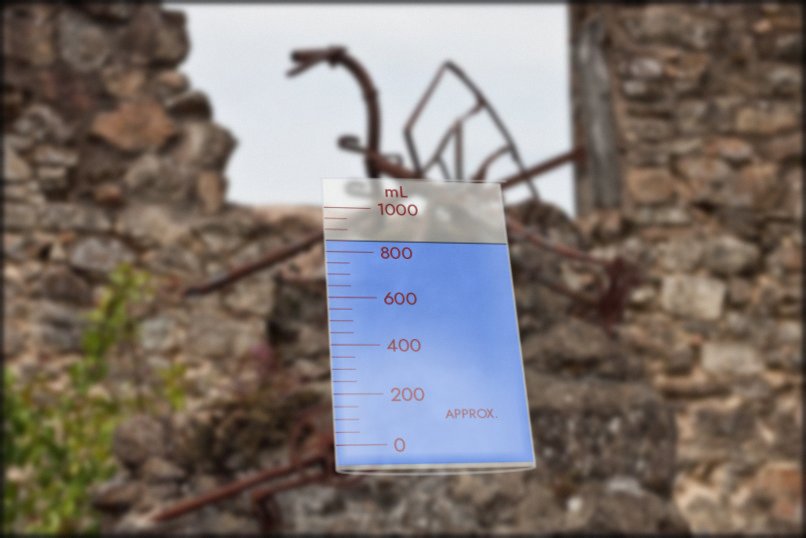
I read 850 mL
